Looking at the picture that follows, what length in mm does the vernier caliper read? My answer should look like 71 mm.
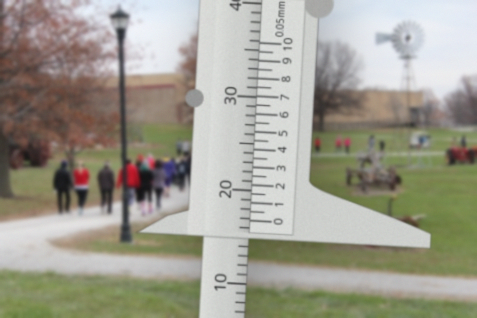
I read 16.8 mm
